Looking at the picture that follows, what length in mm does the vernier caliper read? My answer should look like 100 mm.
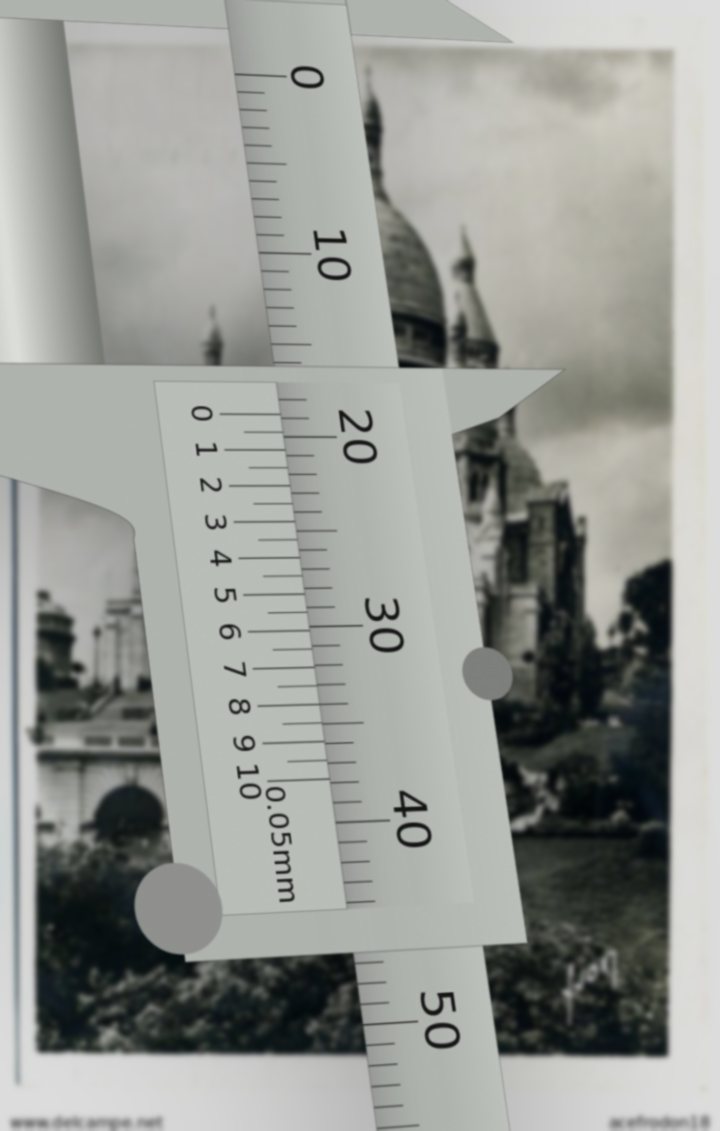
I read 18.8 mm
